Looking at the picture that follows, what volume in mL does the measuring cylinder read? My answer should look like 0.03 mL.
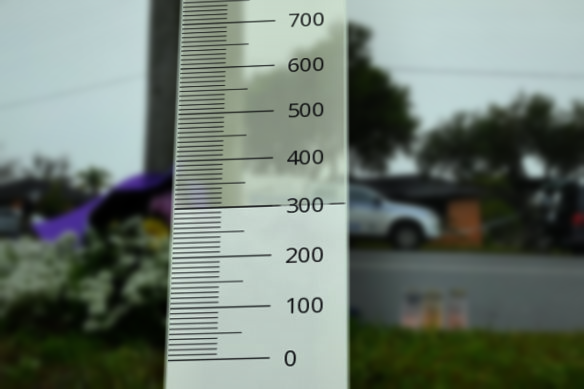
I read 300 mL
